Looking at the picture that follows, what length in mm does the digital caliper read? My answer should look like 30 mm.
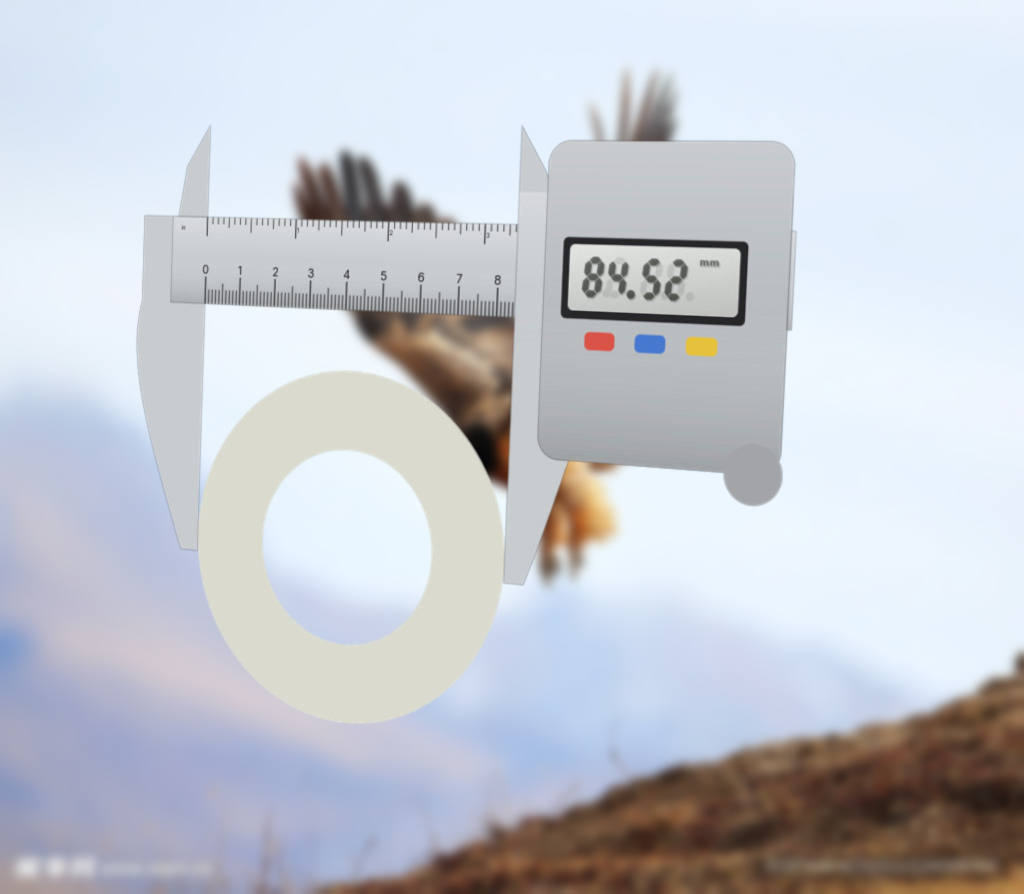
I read 84.52 mm
